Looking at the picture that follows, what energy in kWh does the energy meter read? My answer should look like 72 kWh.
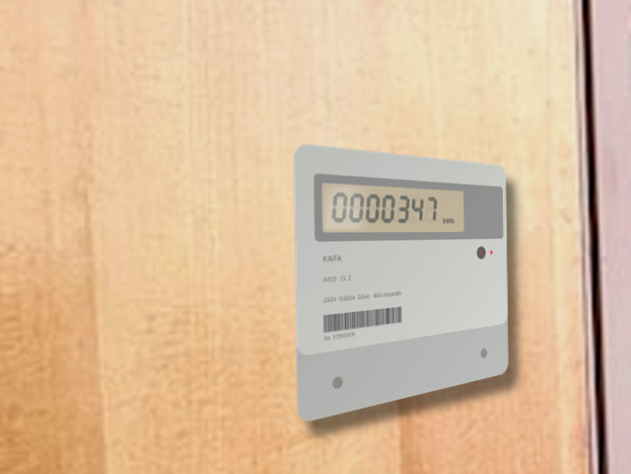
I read 347 kWh
